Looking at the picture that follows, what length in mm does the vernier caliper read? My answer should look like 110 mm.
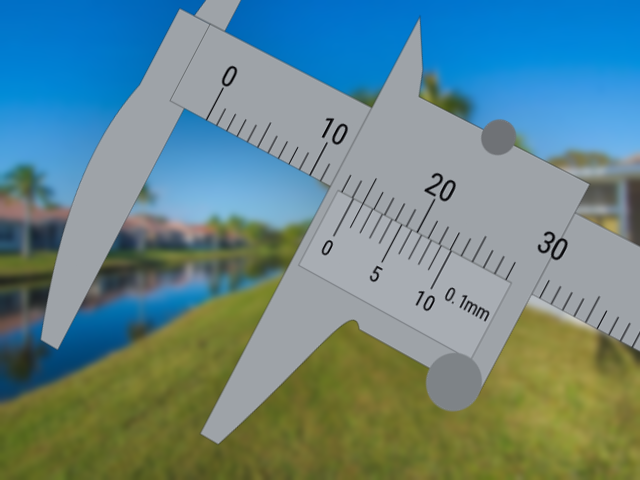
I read 14.1 mm
